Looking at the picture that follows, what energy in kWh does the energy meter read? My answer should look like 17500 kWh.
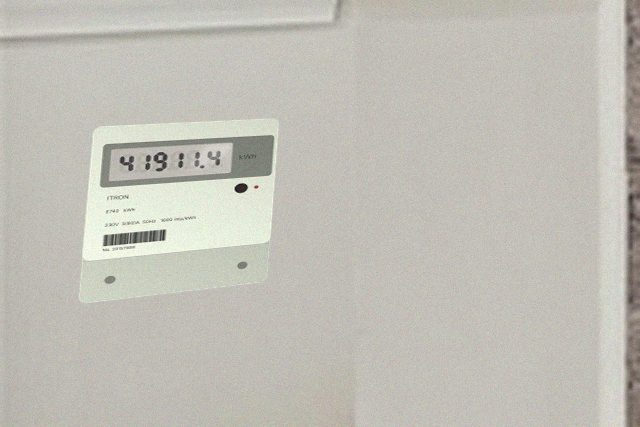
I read 41911.4 kWh
